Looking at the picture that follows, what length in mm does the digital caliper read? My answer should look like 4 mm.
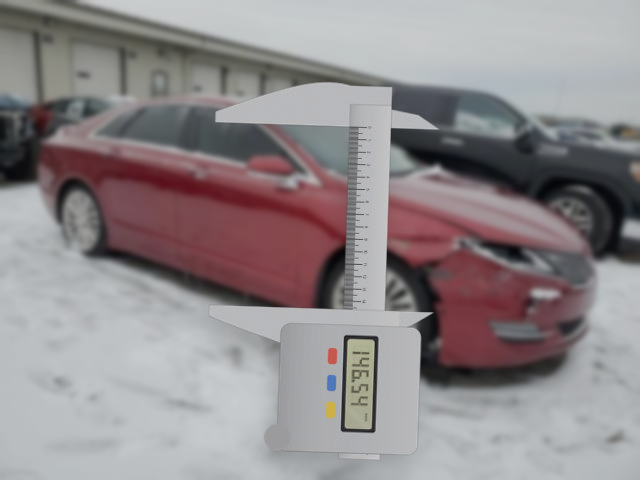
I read 146.54 mm
